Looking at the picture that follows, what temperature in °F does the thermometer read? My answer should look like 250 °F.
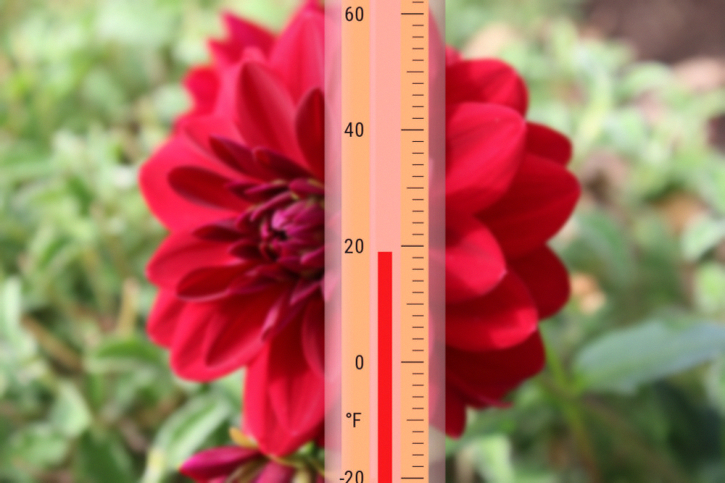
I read 19 °F
